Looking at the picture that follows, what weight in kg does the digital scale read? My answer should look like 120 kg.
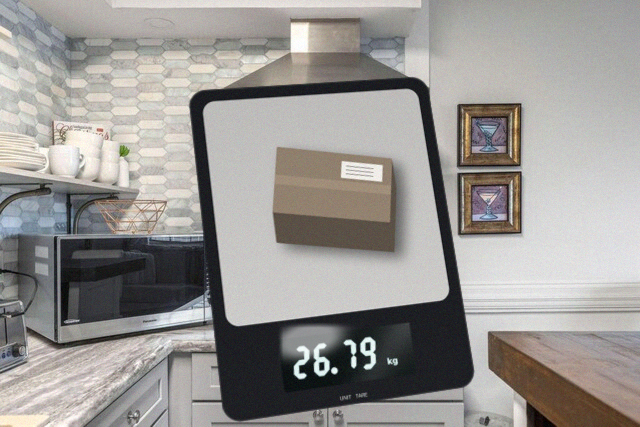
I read 26.79 kg
